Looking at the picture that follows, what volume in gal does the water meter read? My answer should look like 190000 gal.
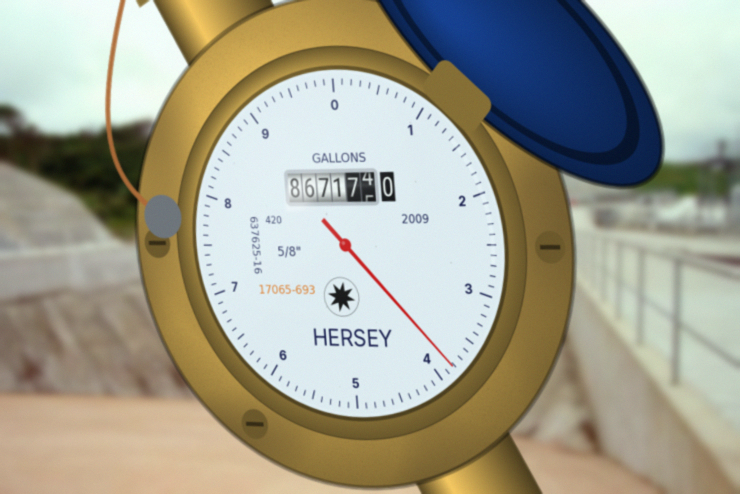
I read 8671743.8 gal
